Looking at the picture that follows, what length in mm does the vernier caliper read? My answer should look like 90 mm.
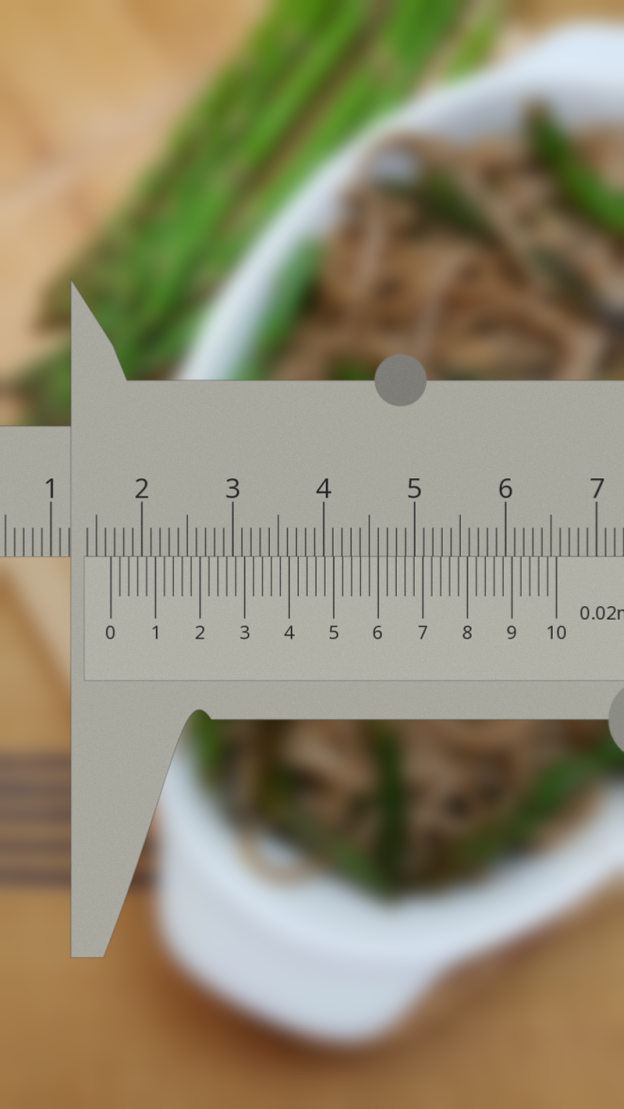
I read 16.6 mm
